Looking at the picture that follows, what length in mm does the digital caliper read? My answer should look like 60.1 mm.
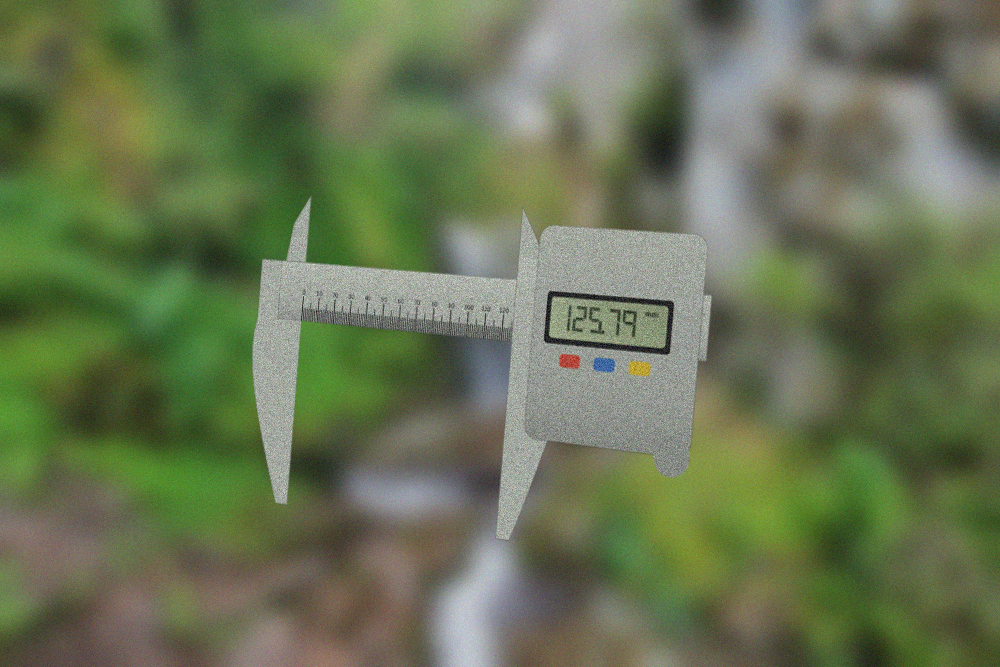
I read 125.79 mm
